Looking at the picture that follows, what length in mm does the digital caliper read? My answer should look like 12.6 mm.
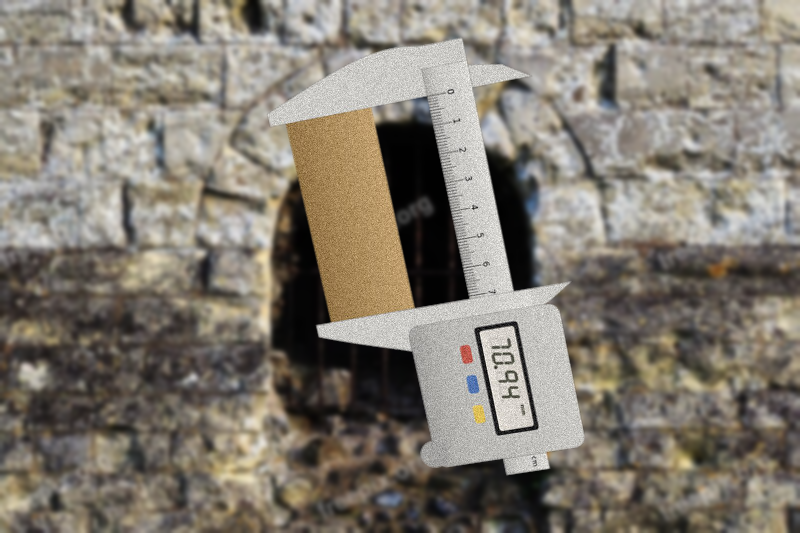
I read 70.94 mm
